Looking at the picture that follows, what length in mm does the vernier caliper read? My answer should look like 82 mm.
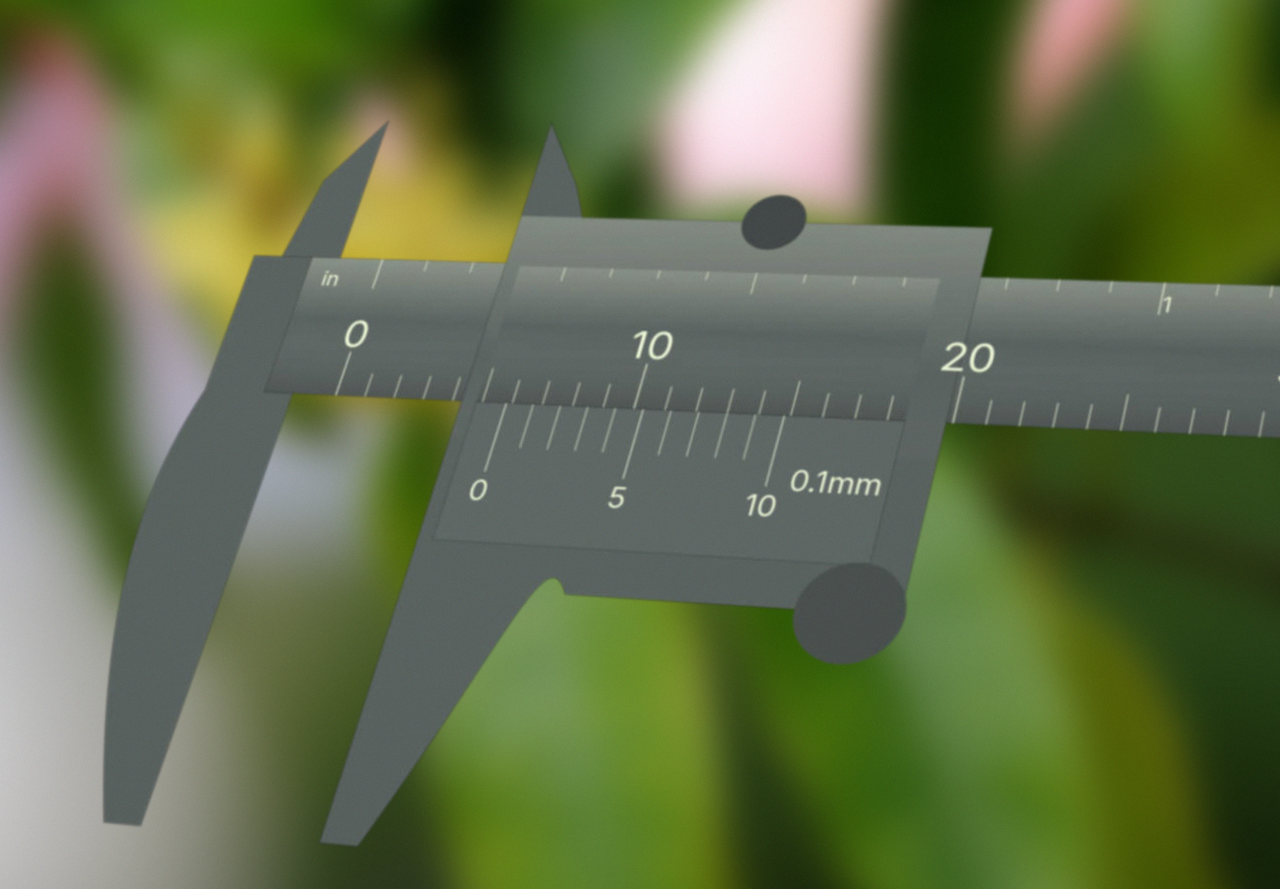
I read 5.8 mm
